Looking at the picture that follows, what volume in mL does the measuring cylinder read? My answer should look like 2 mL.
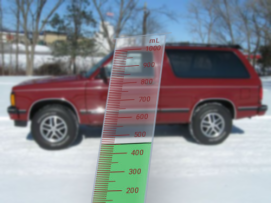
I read 450 mL
